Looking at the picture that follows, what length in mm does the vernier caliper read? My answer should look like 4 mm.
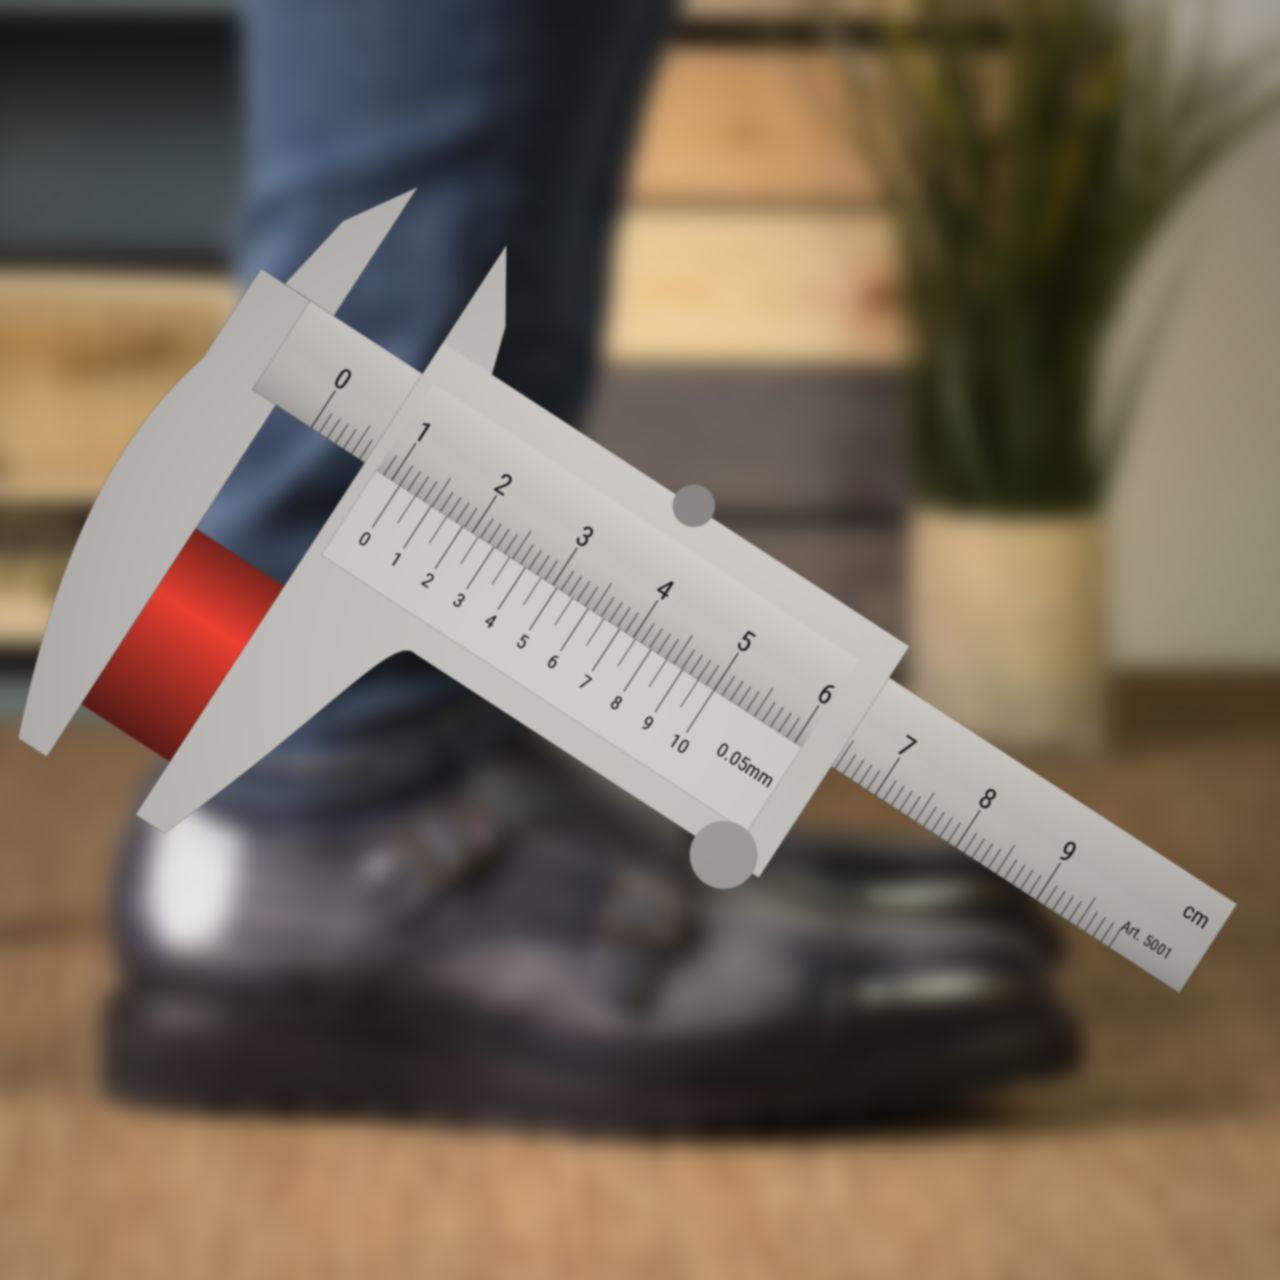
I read 11.0 mm
